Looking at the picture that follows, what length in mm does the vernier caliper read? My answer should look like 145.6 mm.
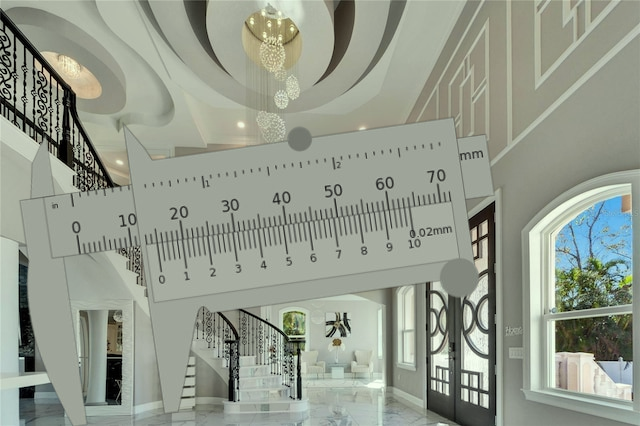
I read 15.0 mm
